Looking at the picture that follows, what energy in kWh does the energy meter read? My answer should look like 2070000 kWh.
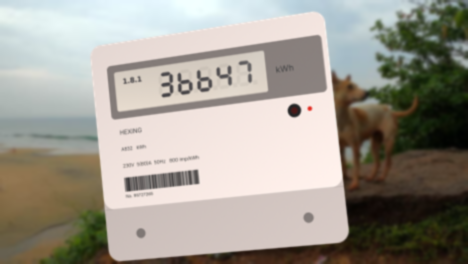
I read 36647 kWh
